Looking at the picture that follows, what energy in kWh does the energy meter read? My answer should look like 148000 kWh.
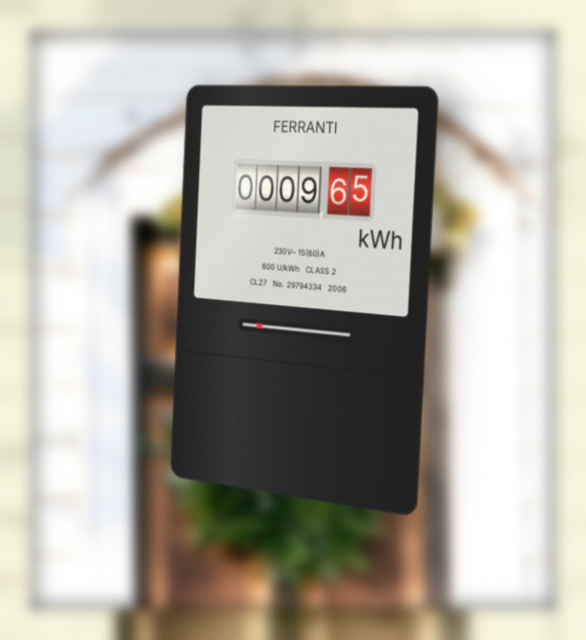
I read 9.65 kWh
